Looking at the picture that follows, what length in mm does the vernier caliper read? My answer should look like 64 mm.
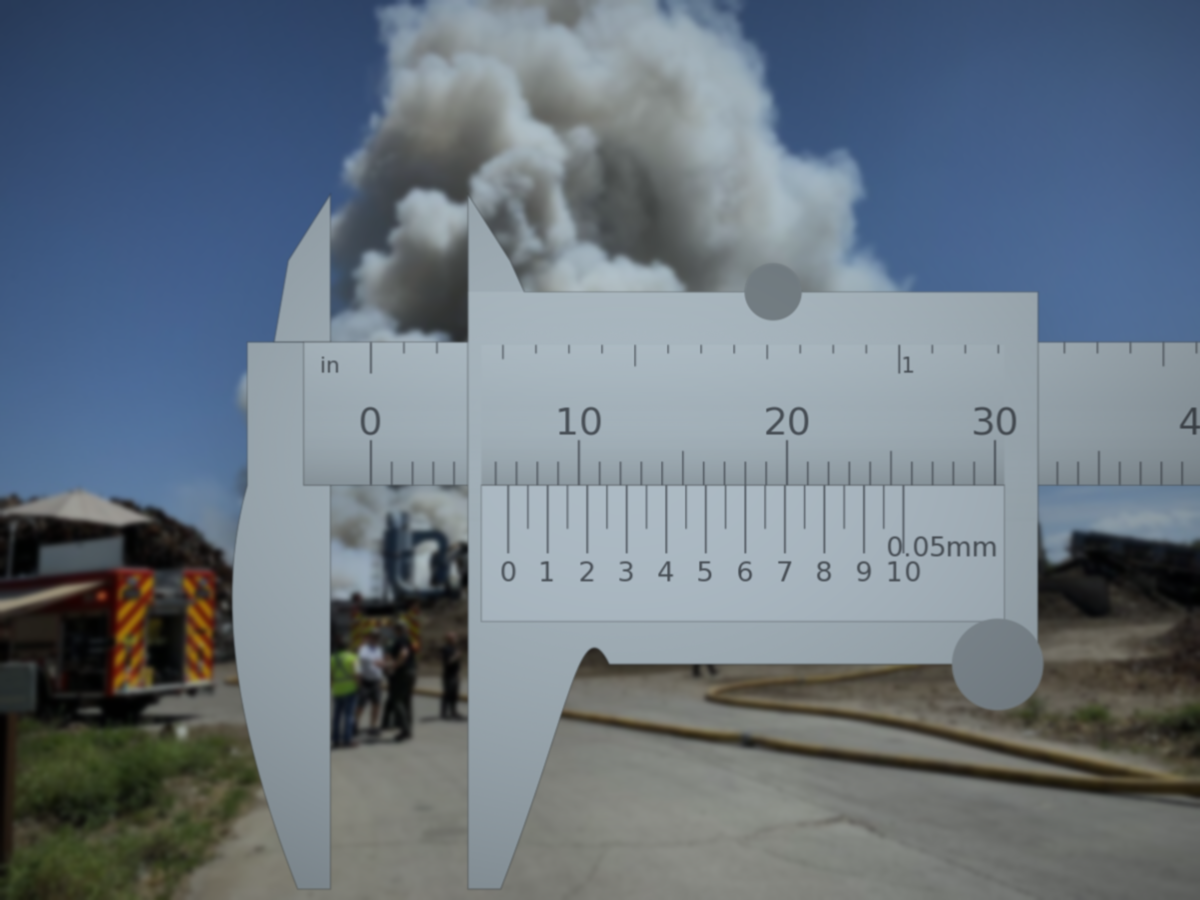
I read 6.6 mm
